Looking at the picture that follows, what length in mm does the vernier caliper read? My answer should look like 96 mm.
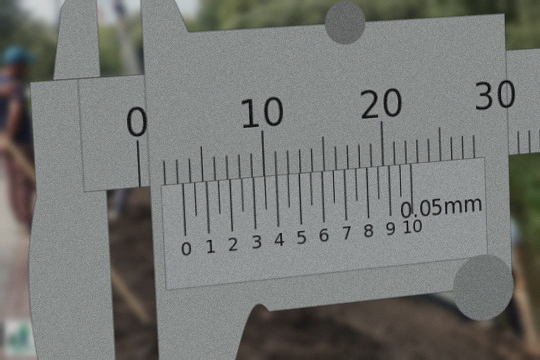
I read 3.4 mm
